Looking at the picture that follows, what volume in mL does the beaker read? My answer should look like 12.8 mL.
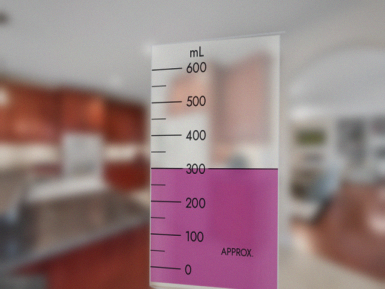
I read 300 mL
